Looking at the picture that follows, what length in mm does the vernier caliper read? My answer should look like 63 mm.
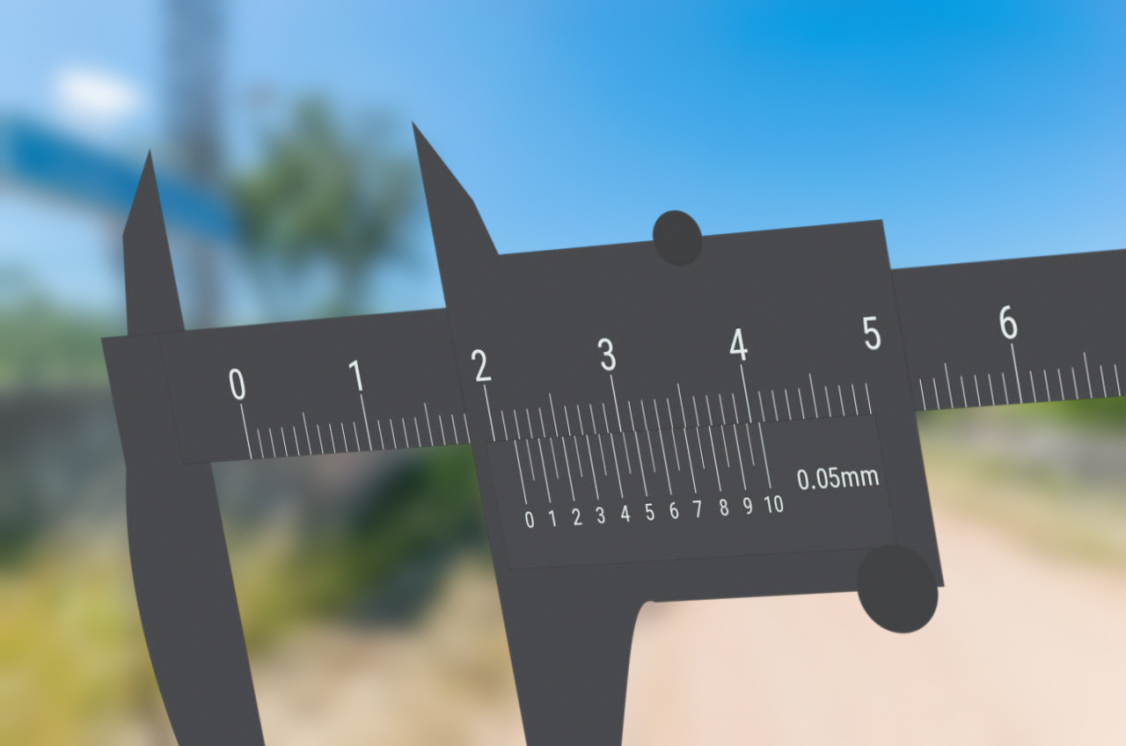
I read 21.6 mm
